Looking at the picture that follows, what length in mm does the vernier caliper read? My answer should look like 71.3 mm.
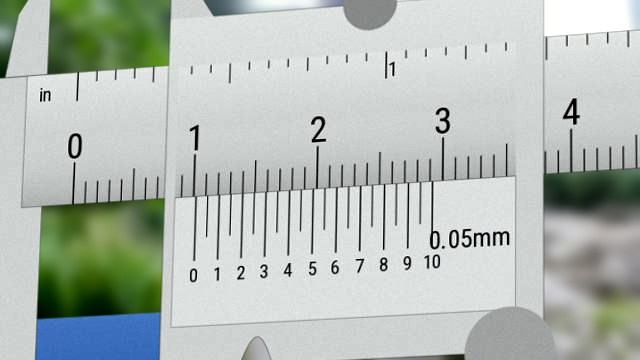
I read 10.2 mm
